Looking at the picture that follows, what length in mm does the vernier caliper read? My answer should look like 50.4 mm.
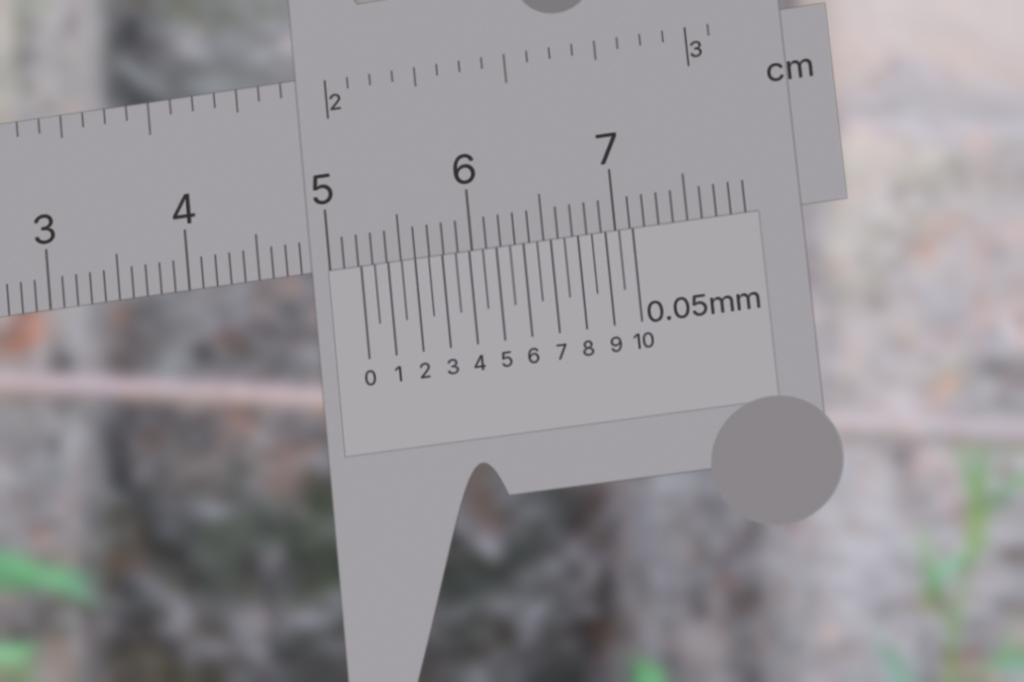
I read 52.2 mm
